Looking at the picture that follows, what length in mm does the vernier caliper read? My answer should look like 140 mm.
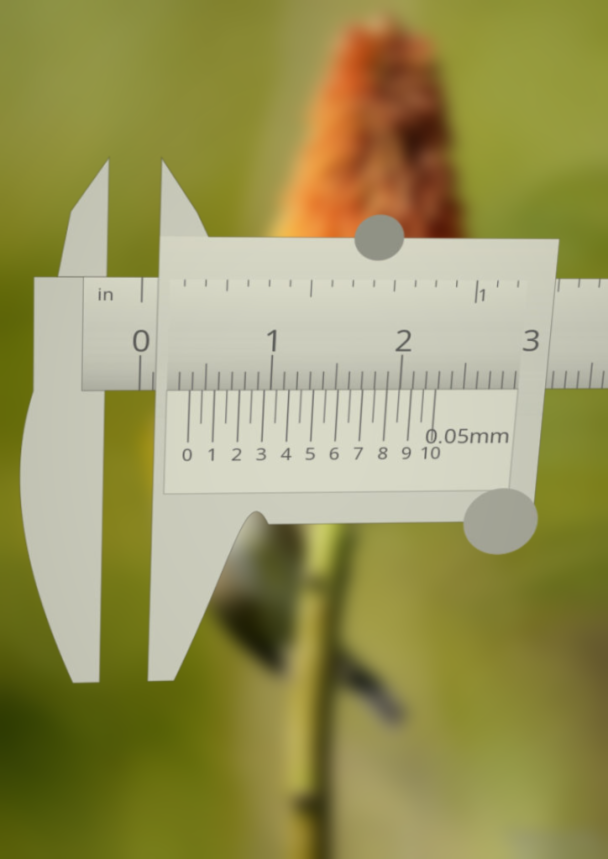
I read 3.8 mm
